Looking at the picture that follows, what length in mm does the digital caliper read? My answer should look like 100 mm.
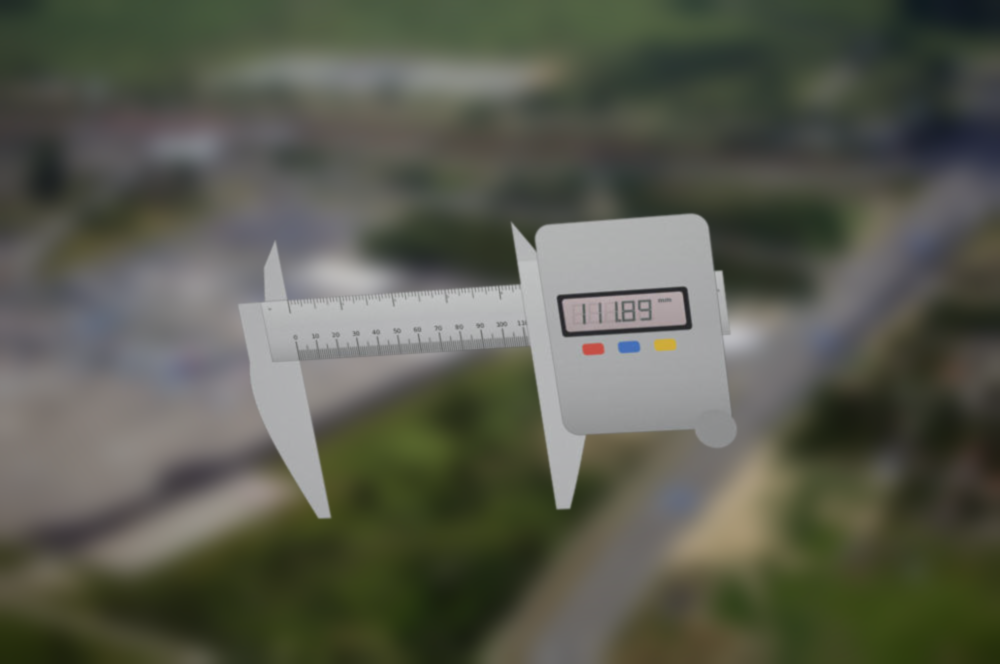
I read 111.89 mm
